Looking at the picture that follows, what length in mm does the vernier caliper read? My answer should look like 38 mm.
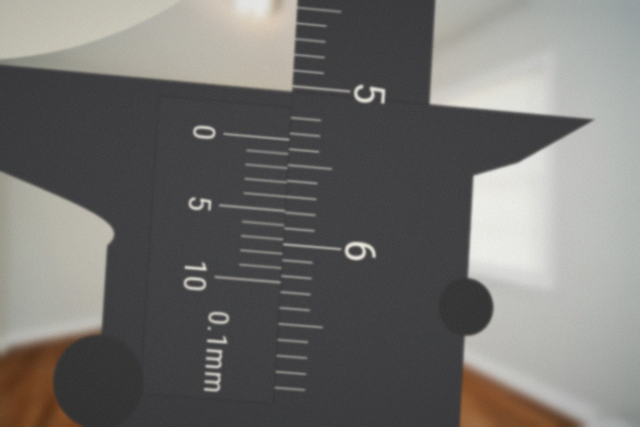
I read 53.4 mm
